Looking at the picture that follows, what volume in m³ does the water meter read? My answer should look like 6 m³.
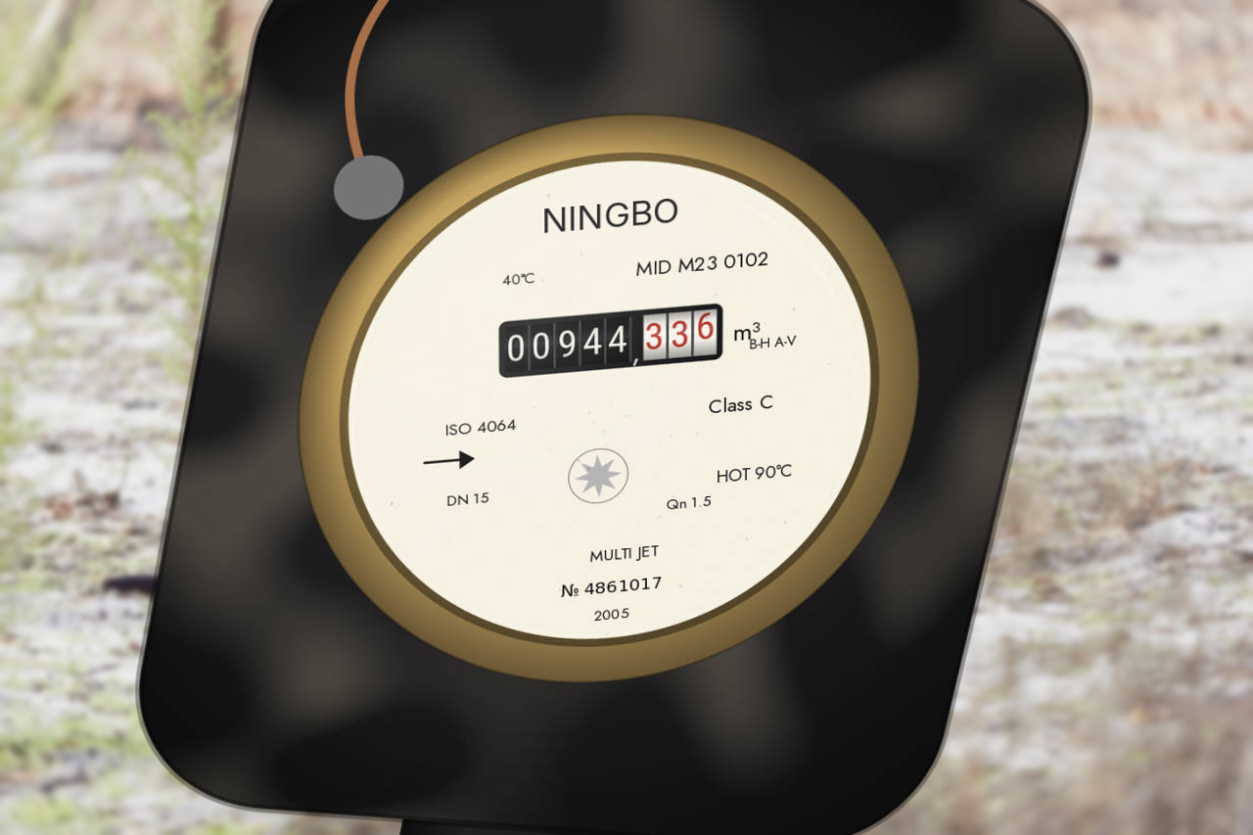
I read 944.336 m³
